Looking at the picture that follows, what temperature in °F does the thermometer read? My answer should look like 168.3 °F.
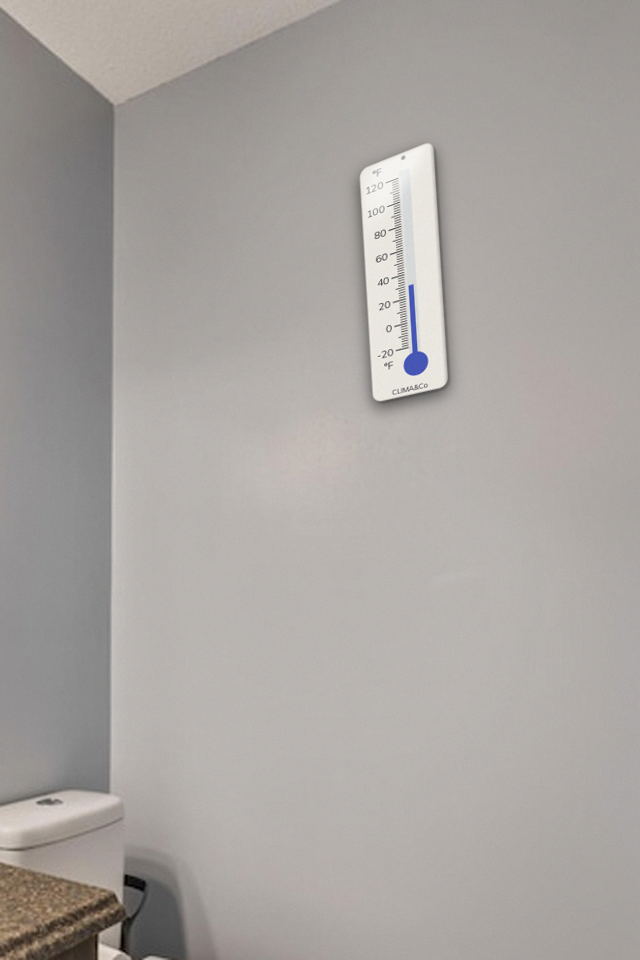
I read 30 °F
